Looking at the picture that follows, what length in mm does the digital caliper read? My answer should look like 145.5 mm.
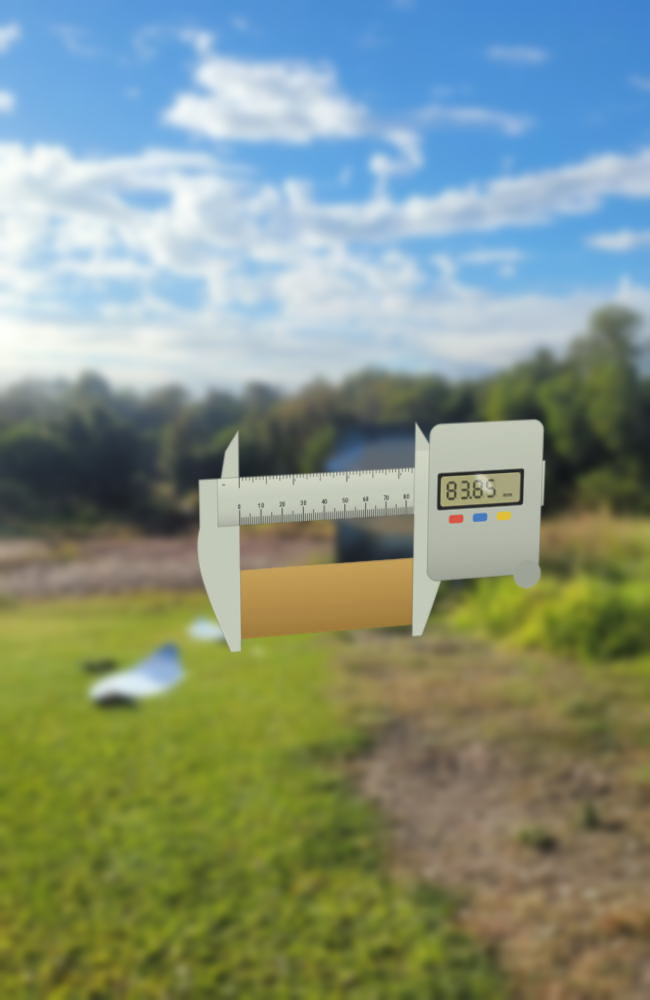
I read 83.85 mm
